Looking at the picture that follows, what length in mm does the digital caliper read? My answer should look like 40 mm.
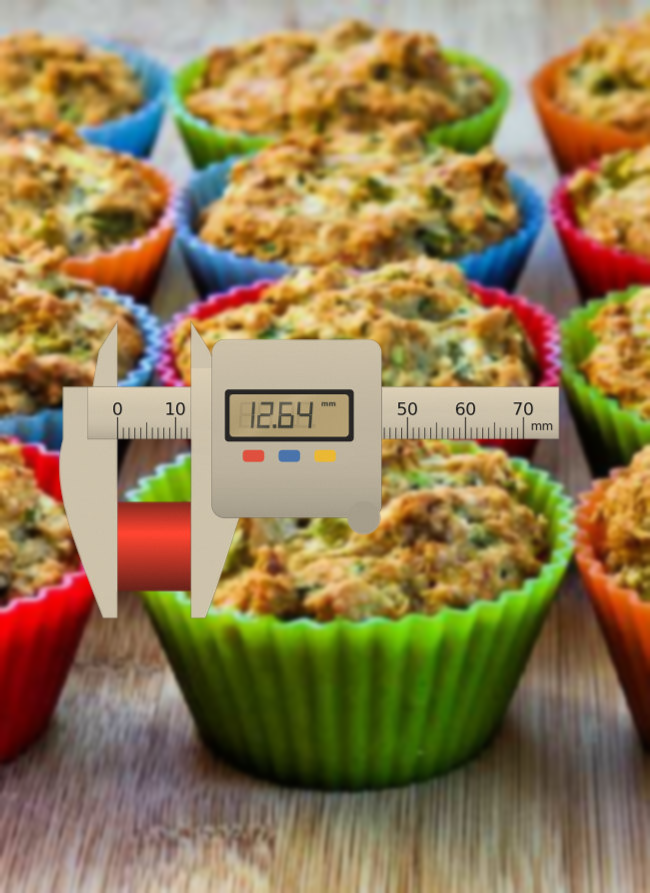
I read 12.64 mm
